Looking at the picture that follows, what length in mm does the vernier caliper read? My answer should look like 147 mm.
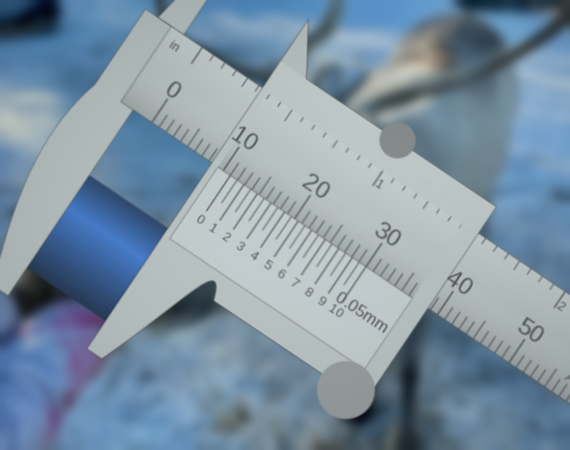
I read 11.0 mm
